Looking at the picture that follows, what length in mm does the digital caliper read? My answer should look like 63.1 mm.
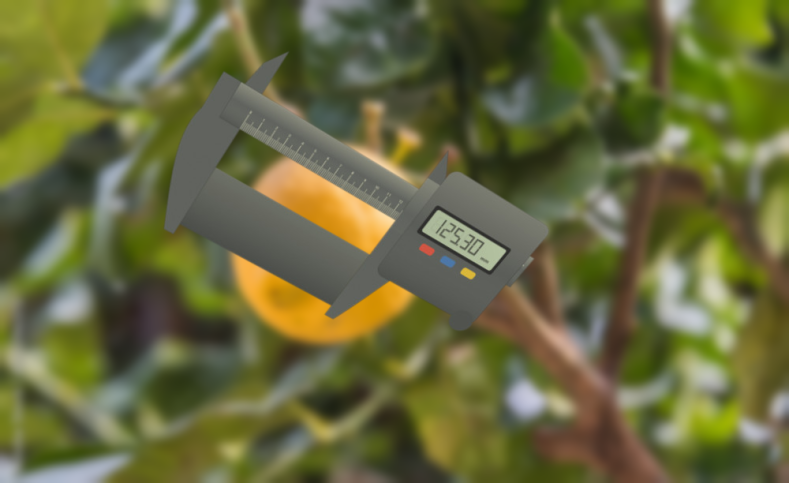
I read 125.30 mm
